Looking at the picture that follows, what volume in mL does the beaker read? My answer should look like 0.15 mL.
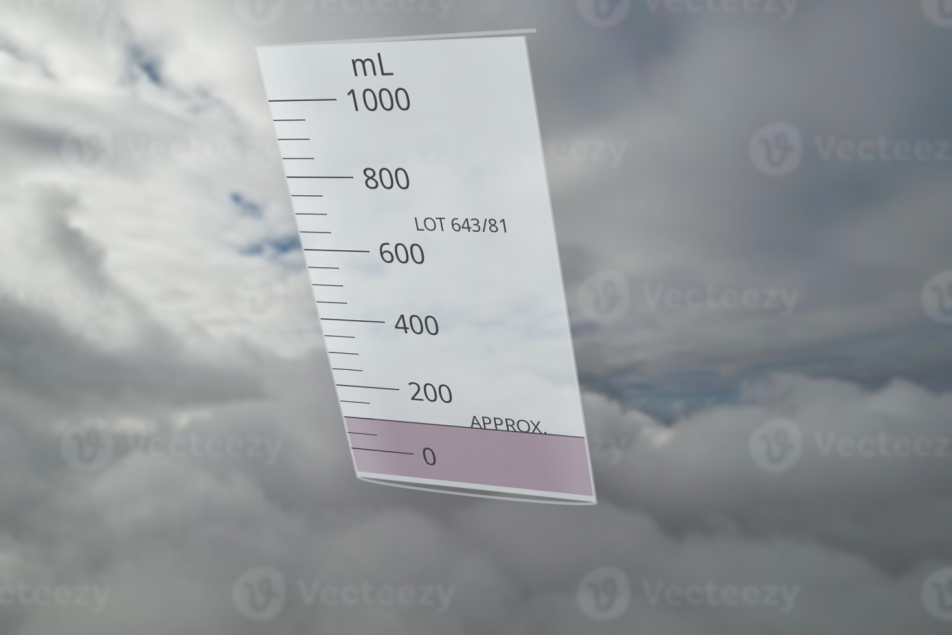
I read 100 mL
